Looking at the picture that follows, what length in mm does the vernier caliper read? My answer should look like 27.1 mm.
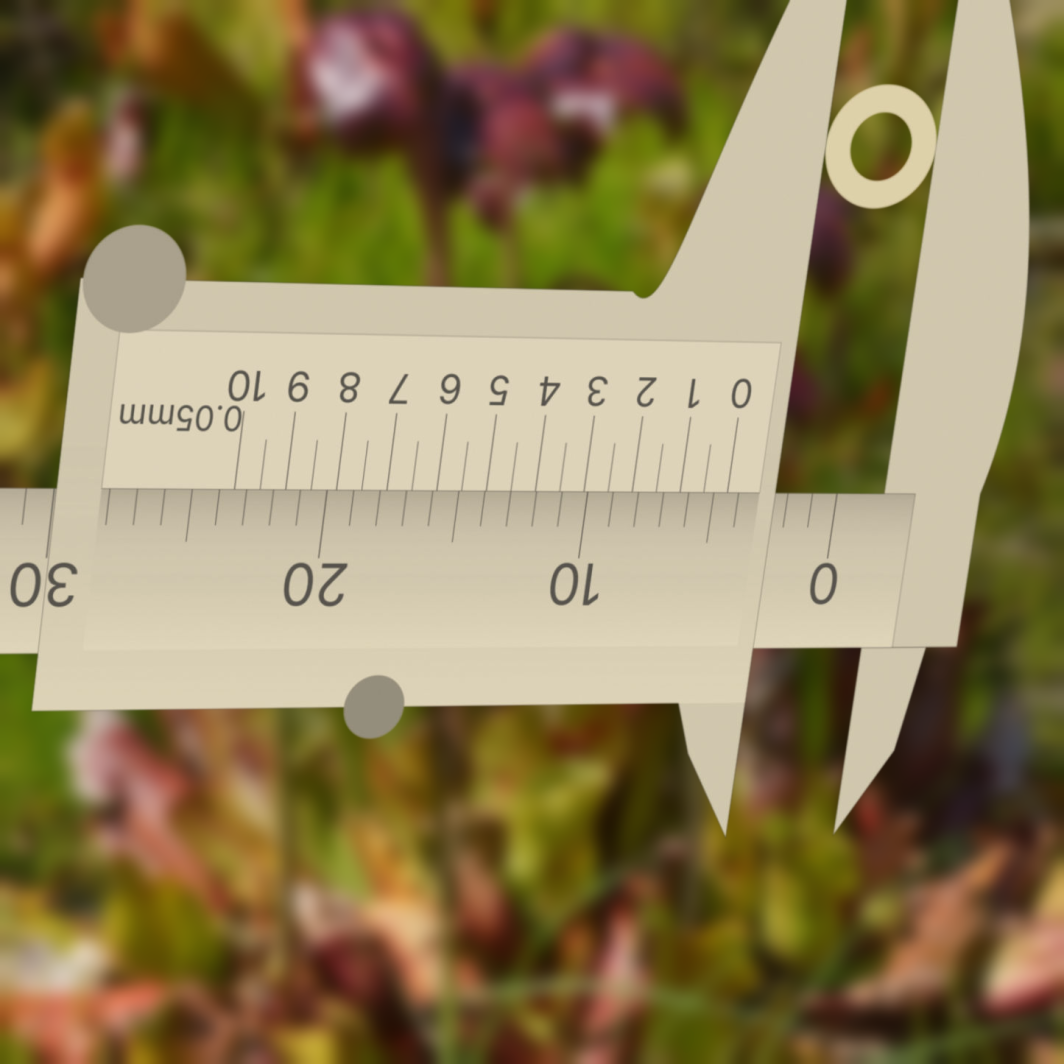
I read 4.45 mm
